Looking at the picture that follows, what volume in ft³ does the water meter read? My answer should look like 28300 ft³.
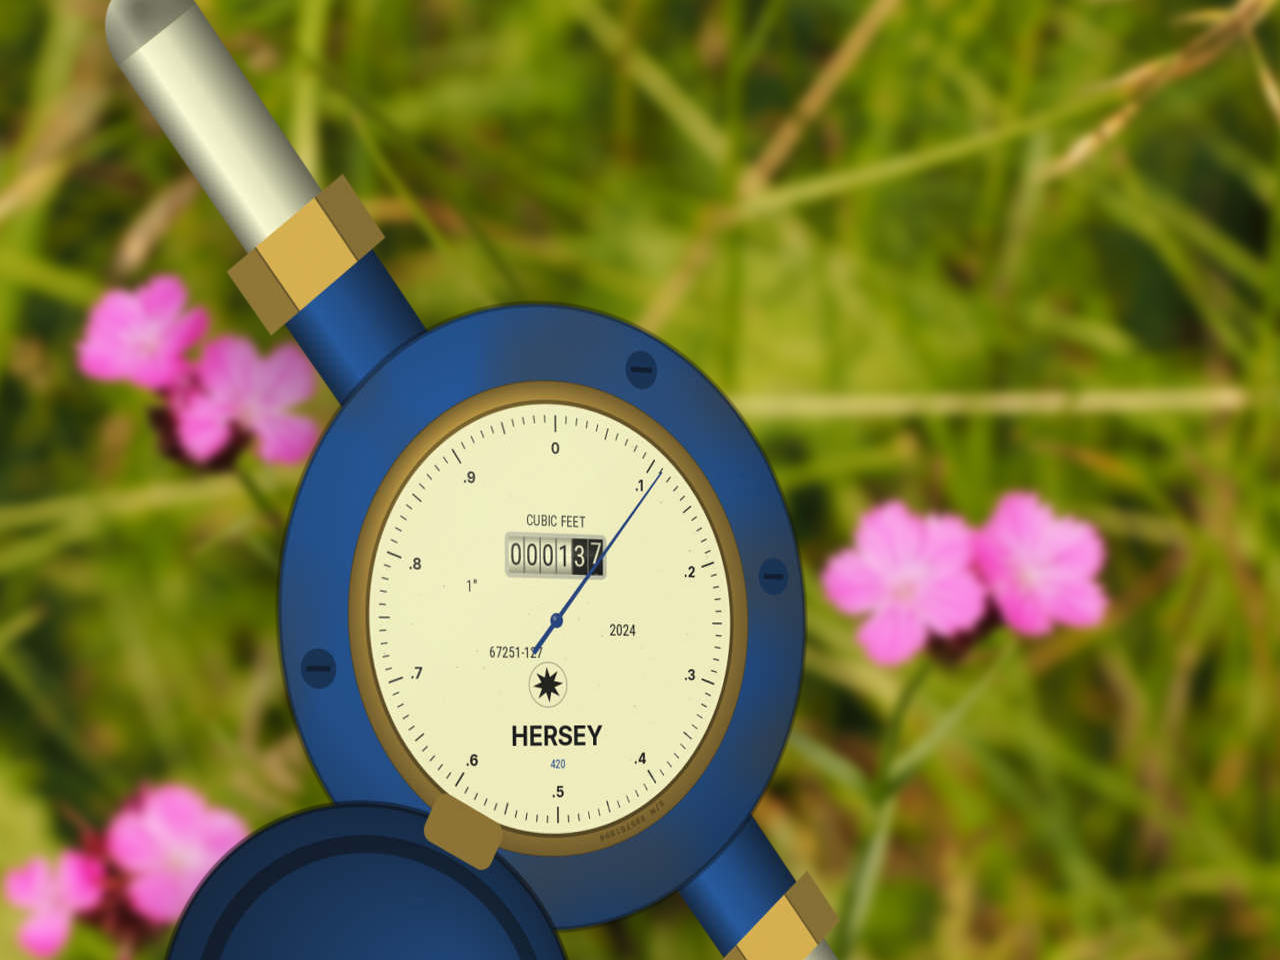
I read 137.11 ft³
